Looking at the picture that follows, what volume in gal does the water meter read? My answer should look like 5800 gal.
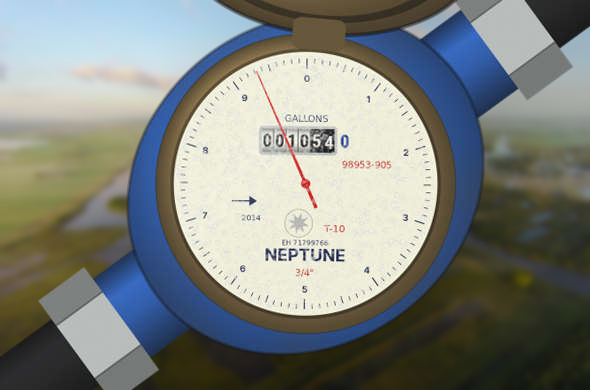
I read 10539.3 gal
